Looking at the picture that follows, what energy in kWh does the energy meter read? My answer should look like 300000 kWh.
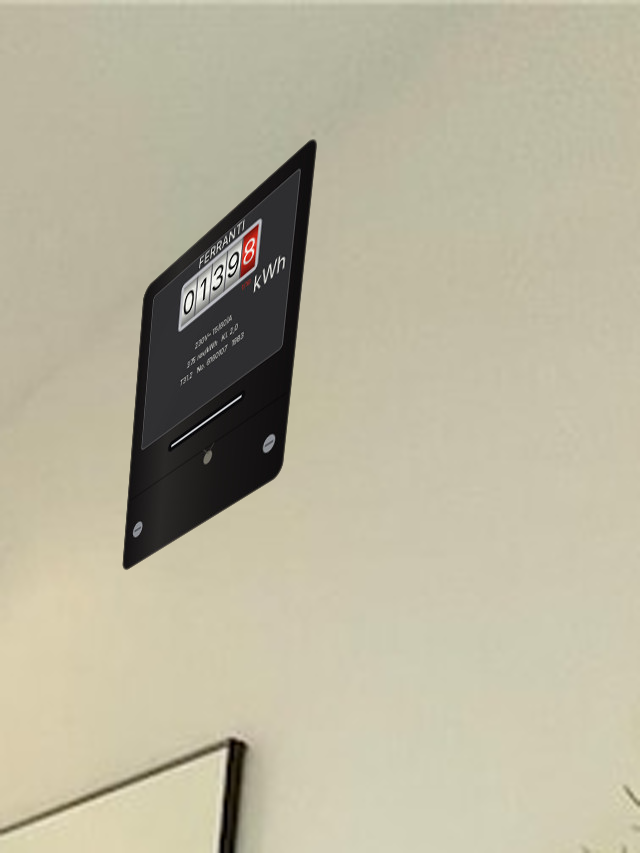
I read 139.8 kWh
